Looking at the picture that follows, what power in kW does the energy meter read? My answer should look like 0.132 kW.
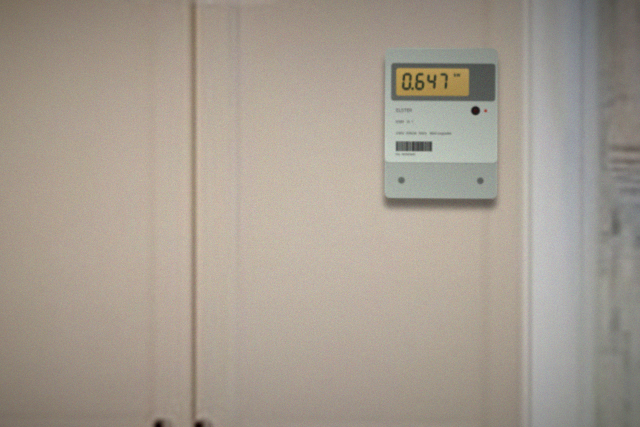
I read 0.647 kW
